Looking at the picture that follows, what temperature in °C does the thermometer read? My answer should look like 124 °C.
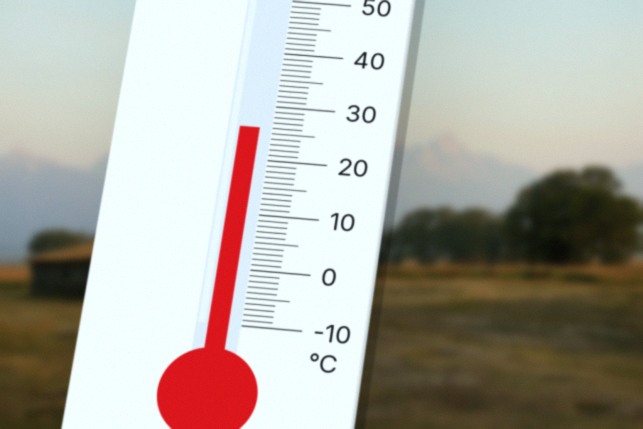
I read 26 °C
